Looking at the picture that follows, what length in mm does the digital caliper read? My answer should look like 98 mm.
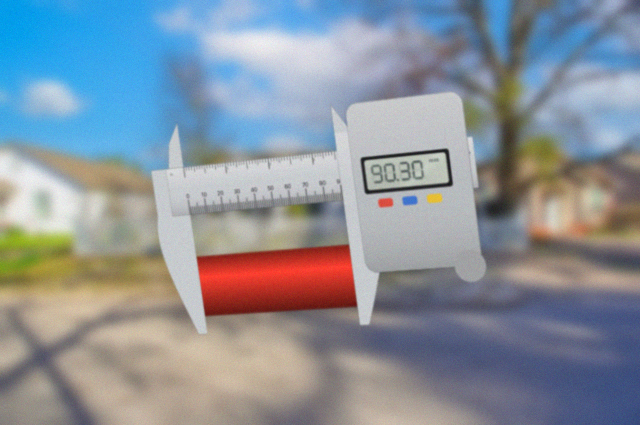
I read 90.30 mm
